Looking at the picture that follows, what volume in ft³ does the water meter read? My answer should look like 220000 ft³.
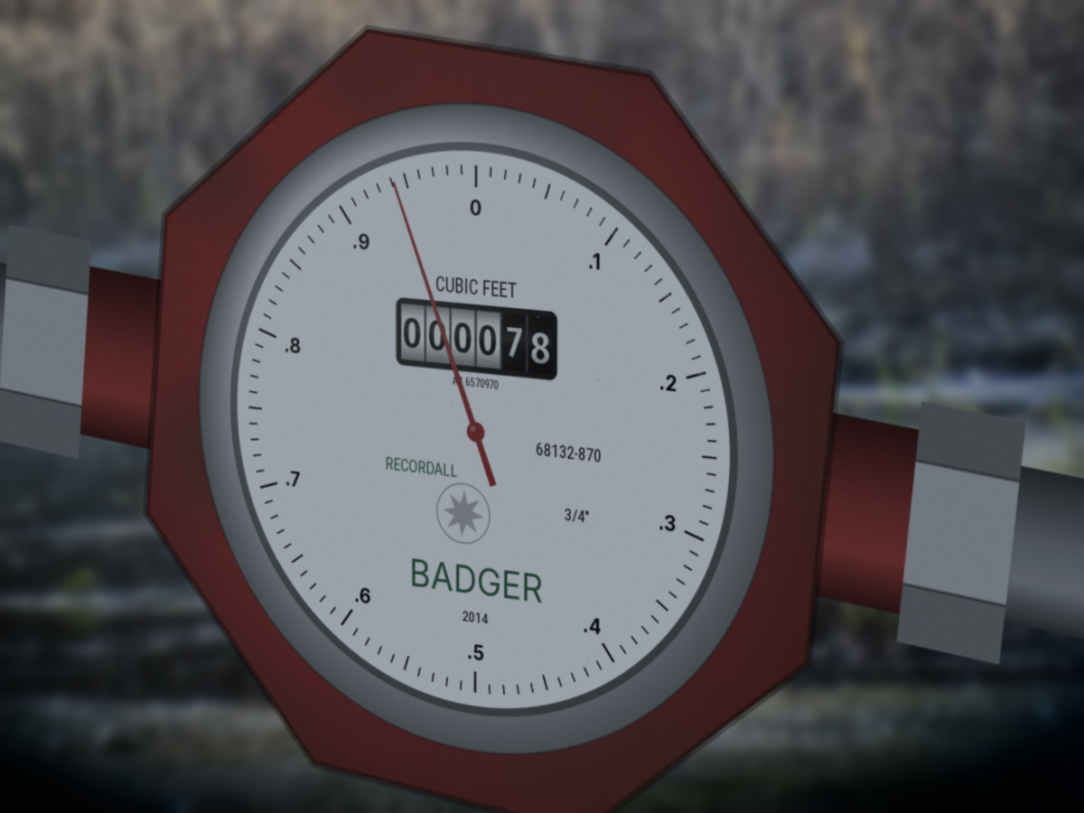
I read 77.94 ft³
